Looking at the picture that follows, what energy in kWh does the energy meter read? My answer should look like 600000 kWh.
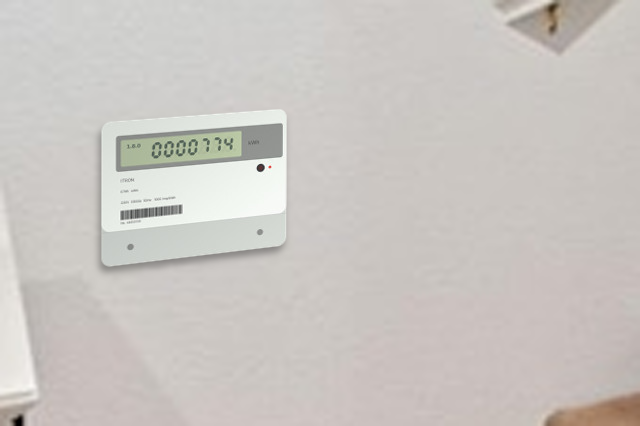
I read 774 kWh
